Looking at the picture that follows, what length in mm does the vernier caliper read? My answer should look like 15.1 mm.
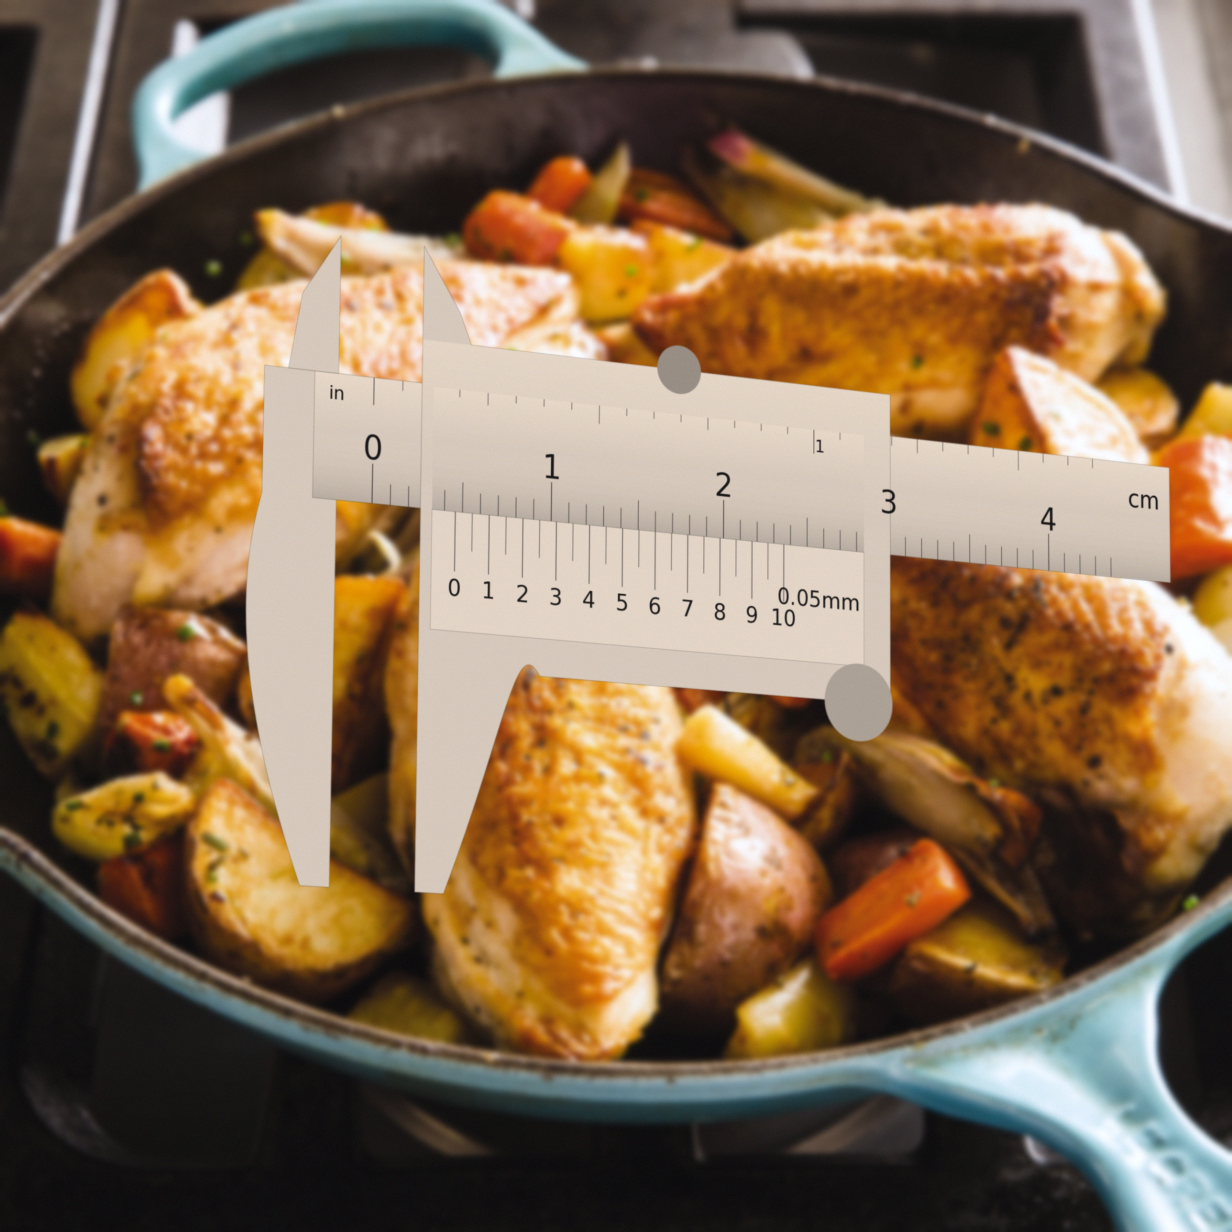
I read 4.6 mm
